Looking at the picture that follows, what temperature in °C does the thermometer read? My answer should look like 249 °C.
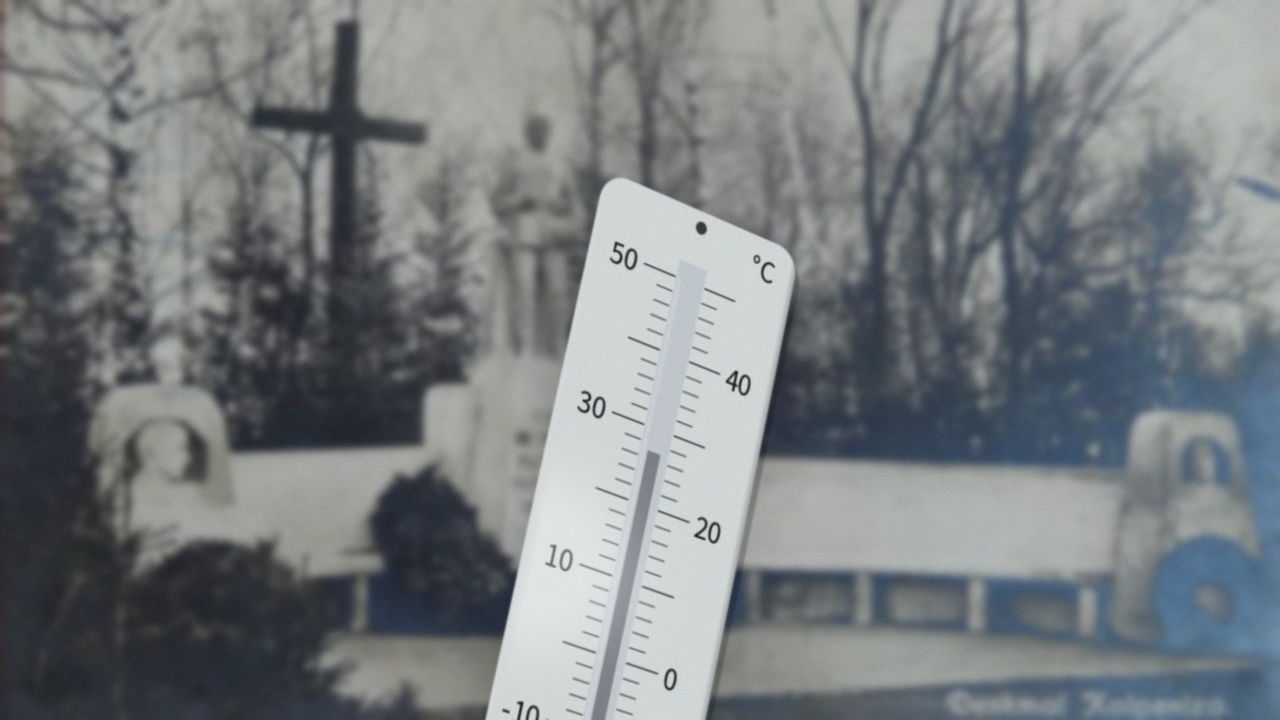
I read 27 °C
